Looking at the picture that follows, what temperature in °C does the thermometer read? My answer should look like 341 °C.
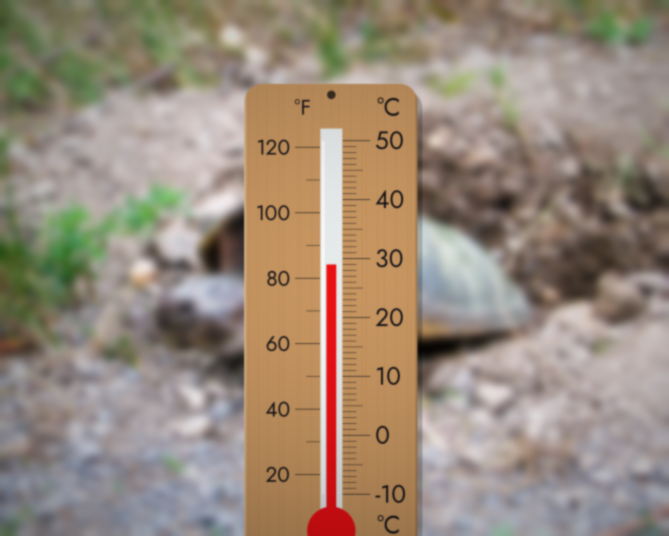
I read 29 °C
